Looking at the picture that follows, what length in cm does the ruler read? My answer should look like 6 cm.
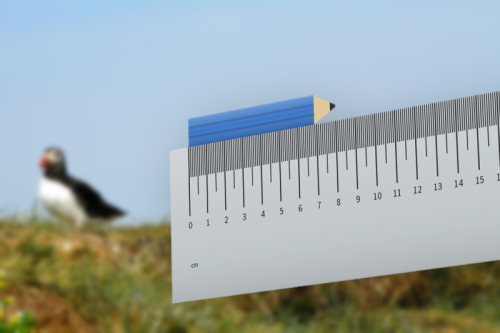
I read 8 cm
